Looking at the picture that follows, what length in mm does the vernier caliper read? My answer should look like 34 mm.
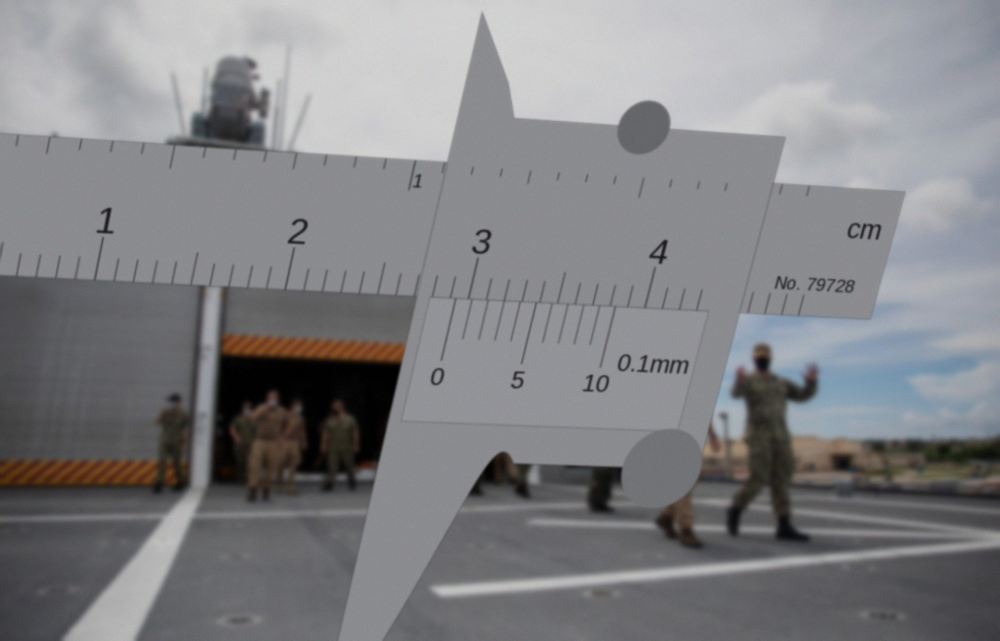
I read 29.3 mm
